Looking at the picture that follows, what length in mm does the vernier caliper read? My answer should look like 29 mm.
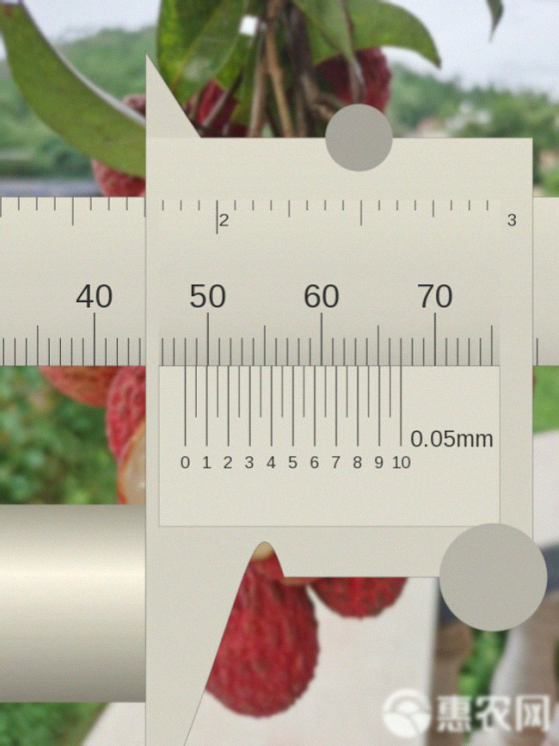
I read 48.0 mm
